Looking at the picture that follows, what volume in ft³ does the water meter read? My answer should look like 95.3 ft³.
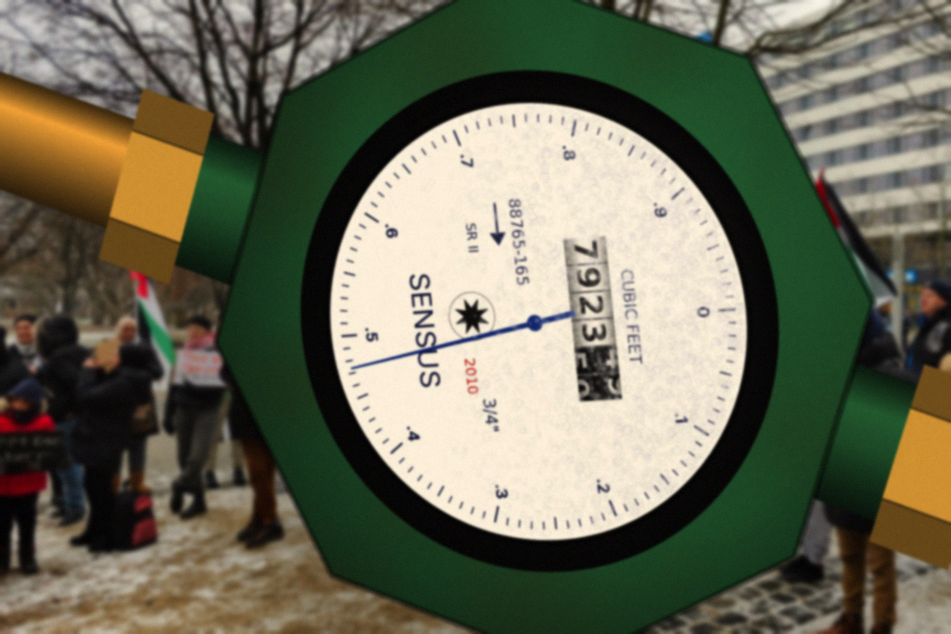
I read 792349.47 ft³
